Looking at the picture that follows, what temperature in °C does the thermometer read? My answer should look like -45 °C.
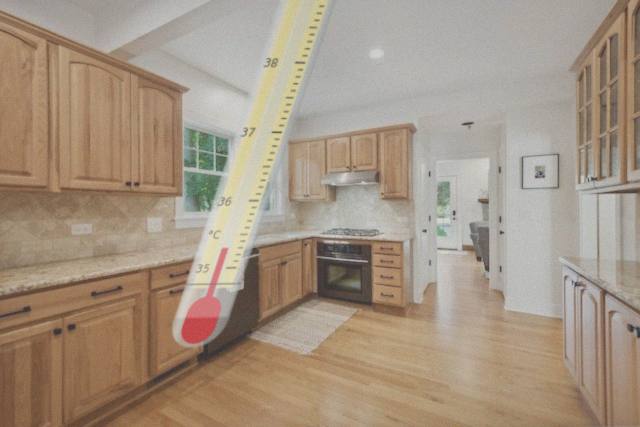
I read 35.3 °C
